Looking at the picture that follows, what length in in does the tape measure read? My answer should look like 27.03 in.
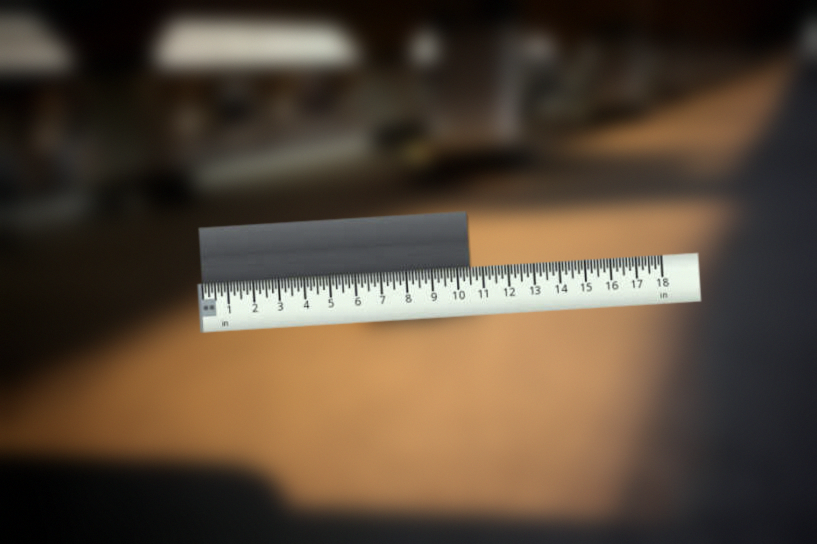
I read 10.5 in
